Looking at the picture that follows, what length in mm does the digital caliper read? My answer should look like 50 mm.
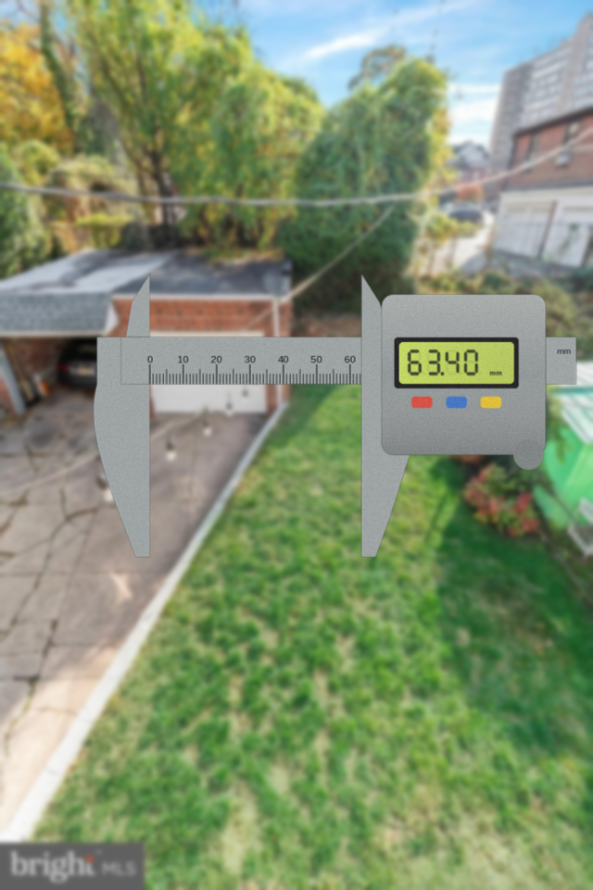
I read 63.40 mm
